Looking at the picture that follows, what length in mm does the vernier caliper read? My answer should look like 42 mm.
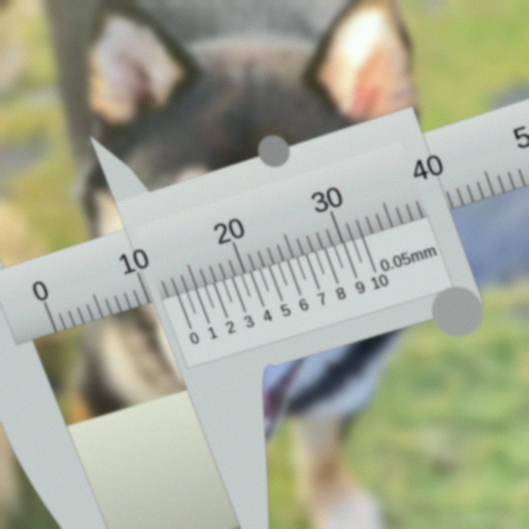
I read 13.0 mm
